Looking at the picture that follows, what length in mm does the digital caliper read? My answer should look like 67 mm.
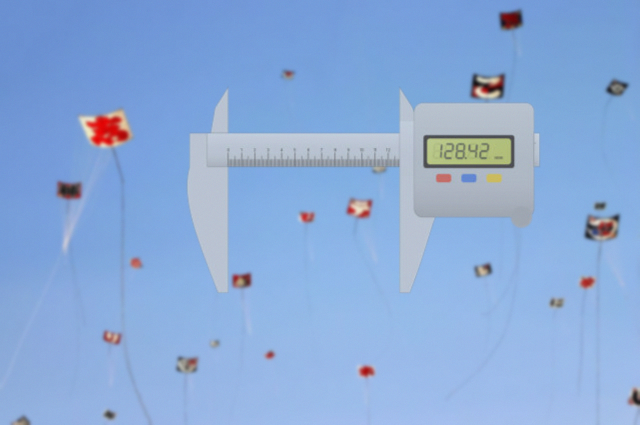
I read 128.42 mm
